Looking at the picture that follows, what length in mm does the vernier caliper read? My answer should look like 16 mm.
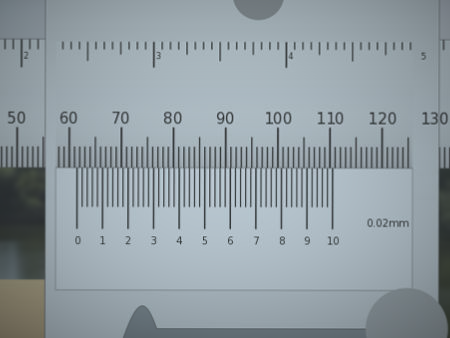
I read 61.5 mm
